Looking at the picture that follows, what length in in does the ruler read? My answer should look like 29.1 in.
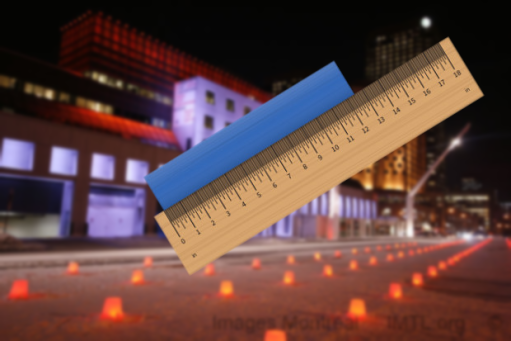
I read 12.5 in
